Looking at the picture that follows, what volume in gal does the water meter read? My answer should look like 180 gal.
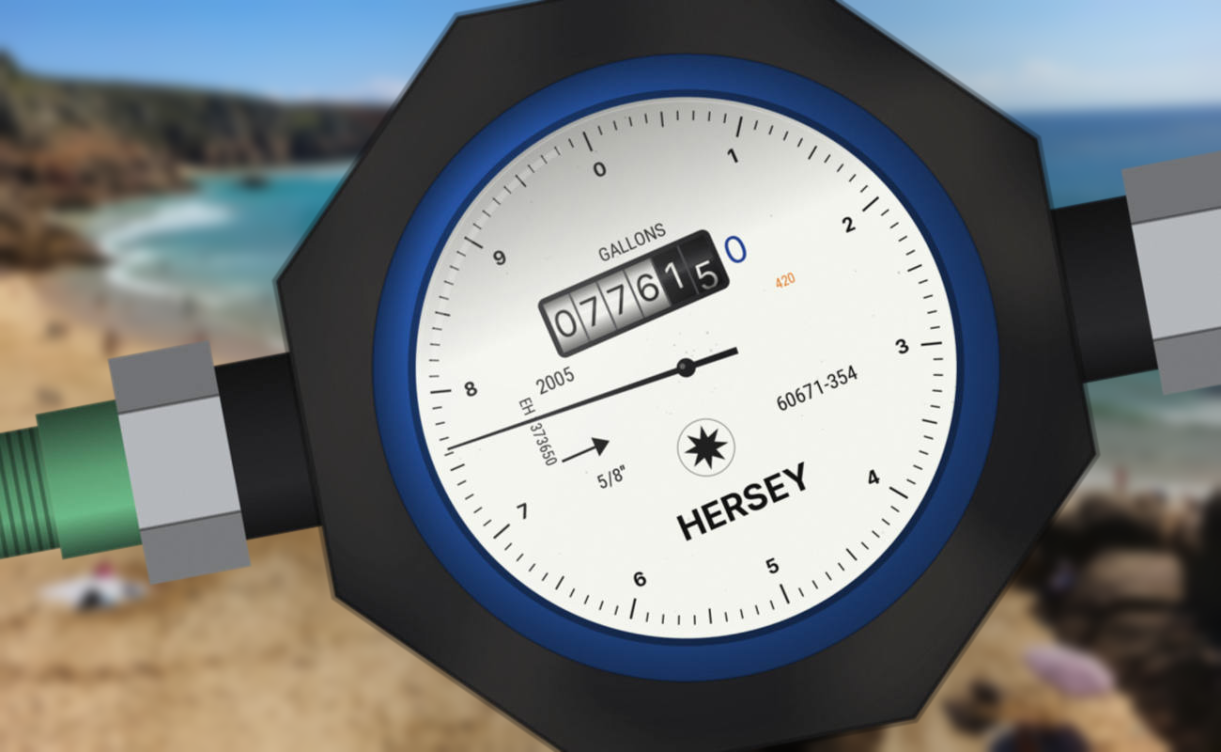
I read 776147.6 gal
